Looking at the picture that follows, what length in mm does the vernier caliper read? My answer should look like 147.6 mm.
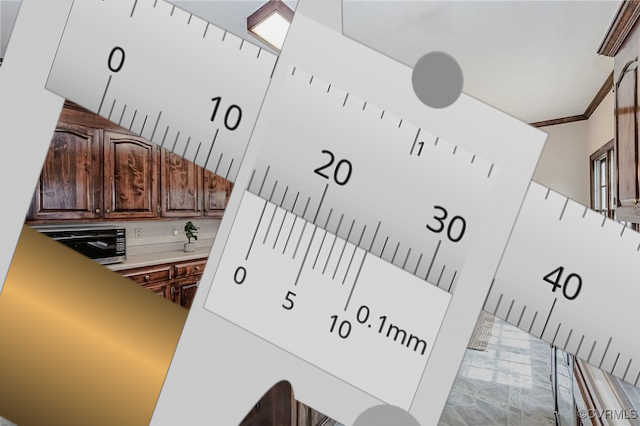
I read 15.8 mm
